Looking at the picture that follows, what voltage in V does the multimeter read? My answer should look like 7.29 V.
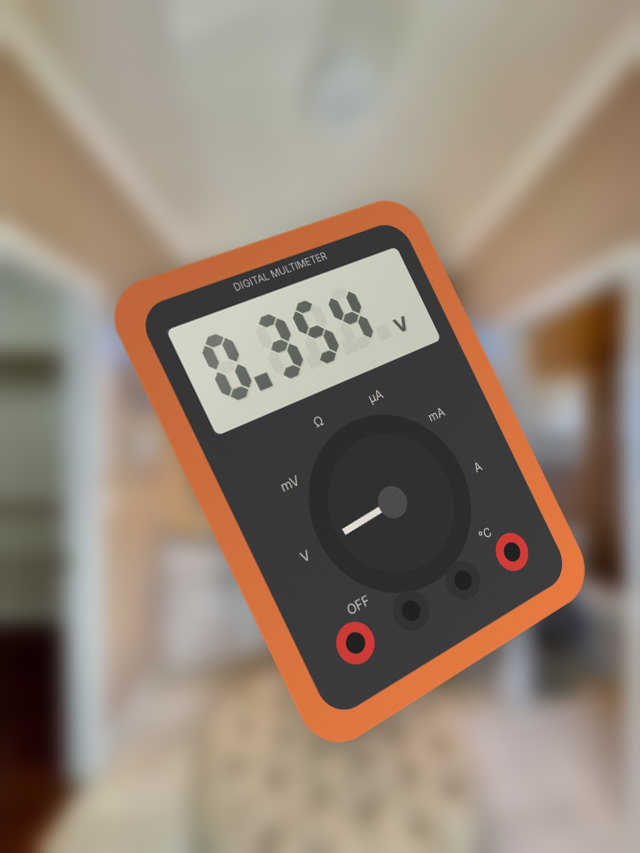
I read 0.354 V
